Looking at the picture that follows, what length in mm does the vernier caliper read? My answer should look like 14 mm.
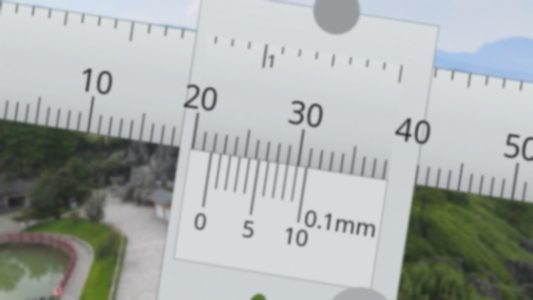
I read 21.8 mm
